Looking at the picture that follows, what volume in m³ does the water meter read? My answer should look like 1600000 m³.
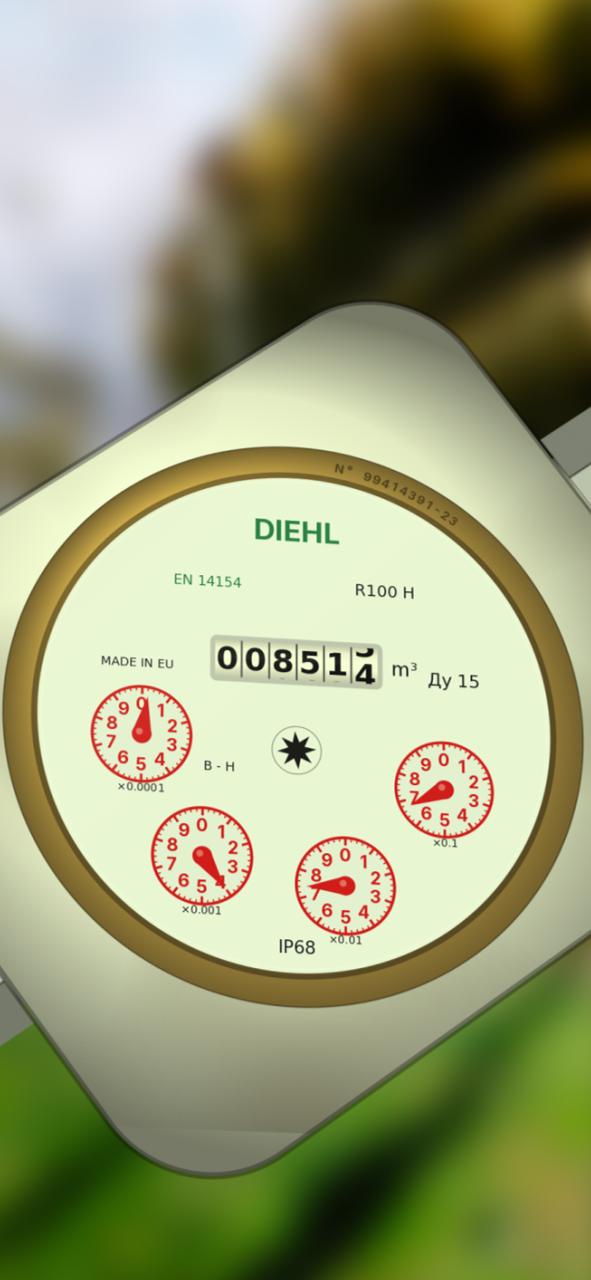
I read 8513.6740 m³
